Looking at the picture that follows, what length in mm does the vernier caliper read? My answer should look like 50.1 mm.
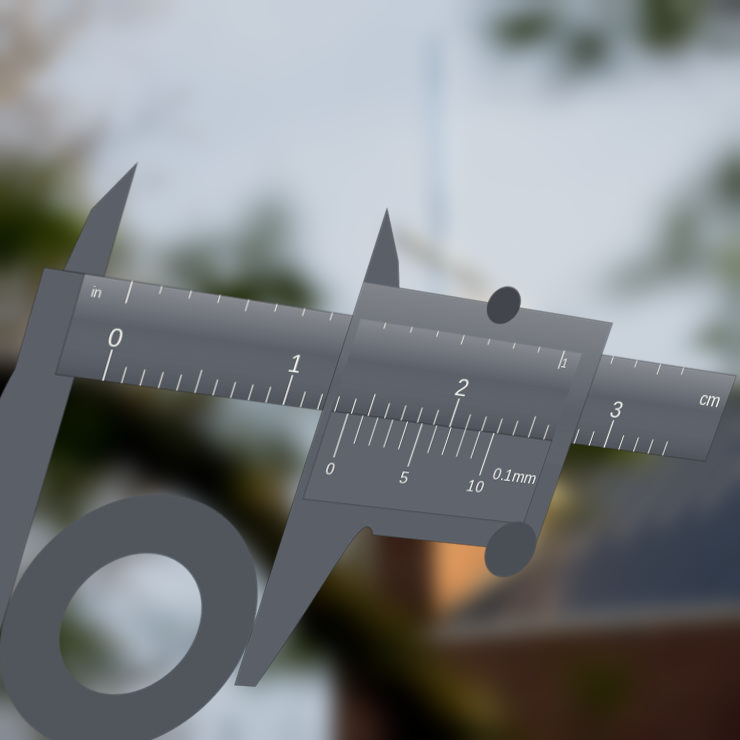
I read 13.8 mm
